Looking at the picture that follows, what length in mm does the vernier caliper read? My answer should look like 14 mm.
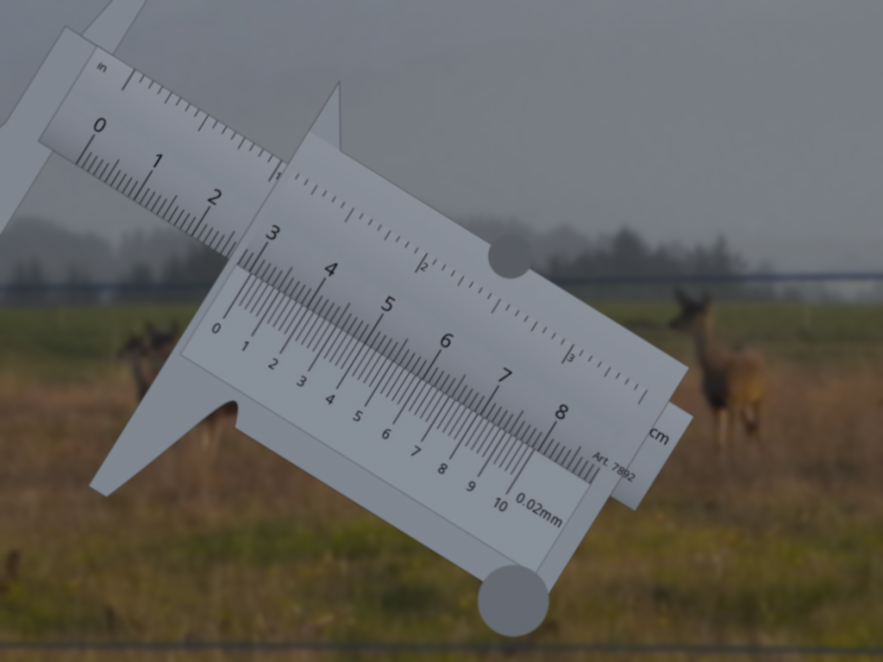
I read 30.4 mm
